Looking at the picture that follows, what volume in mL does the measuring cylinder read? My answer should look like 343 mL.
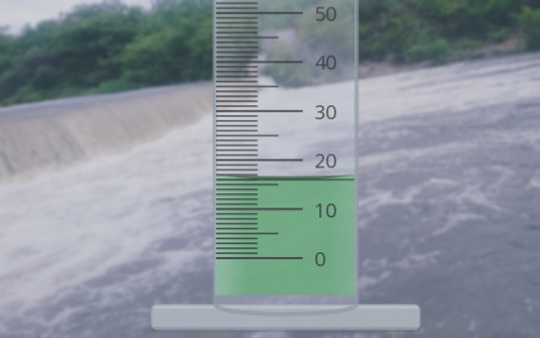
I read 16 mL
